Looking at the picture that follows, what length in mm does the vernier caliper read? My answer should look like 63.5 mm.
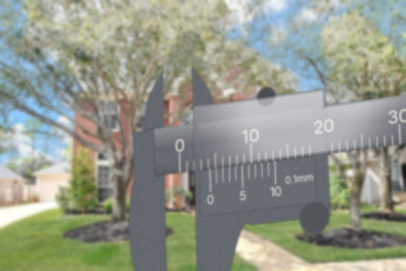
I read 4.2 mm
